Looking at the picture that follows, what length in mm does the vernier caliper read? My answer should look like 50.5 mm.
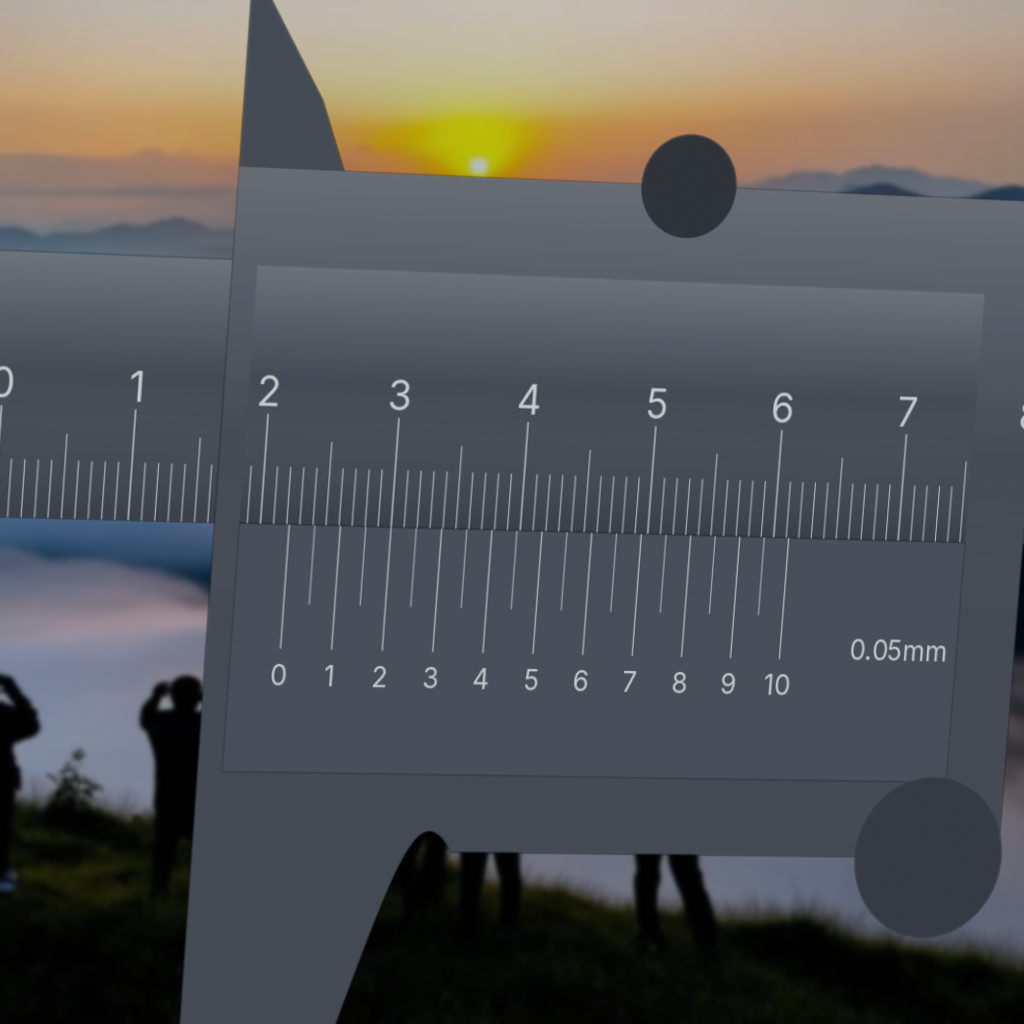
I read 22.2 mm
